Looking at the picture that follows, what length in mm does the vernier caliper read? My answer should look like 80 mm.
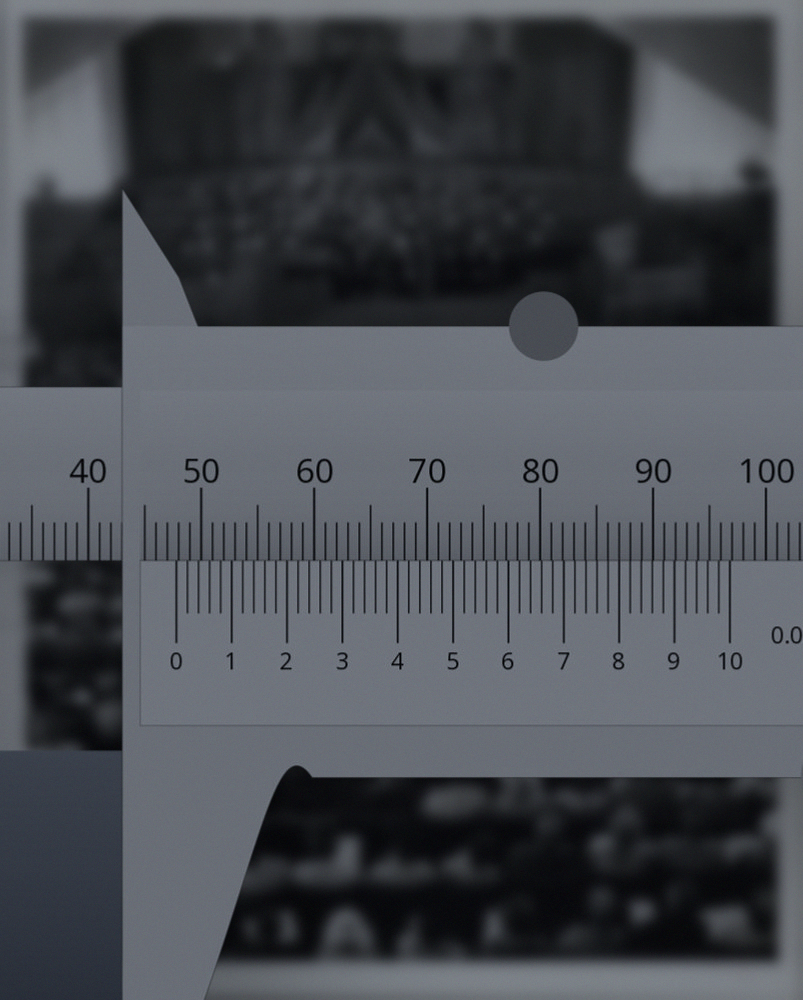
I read 47.8 mm
